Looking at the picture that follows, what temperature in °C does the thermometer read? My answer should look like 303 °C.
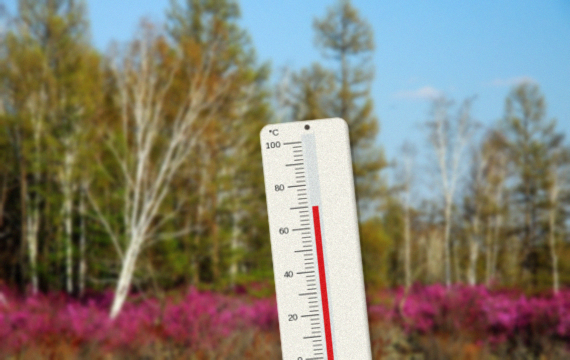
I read 70 °C
